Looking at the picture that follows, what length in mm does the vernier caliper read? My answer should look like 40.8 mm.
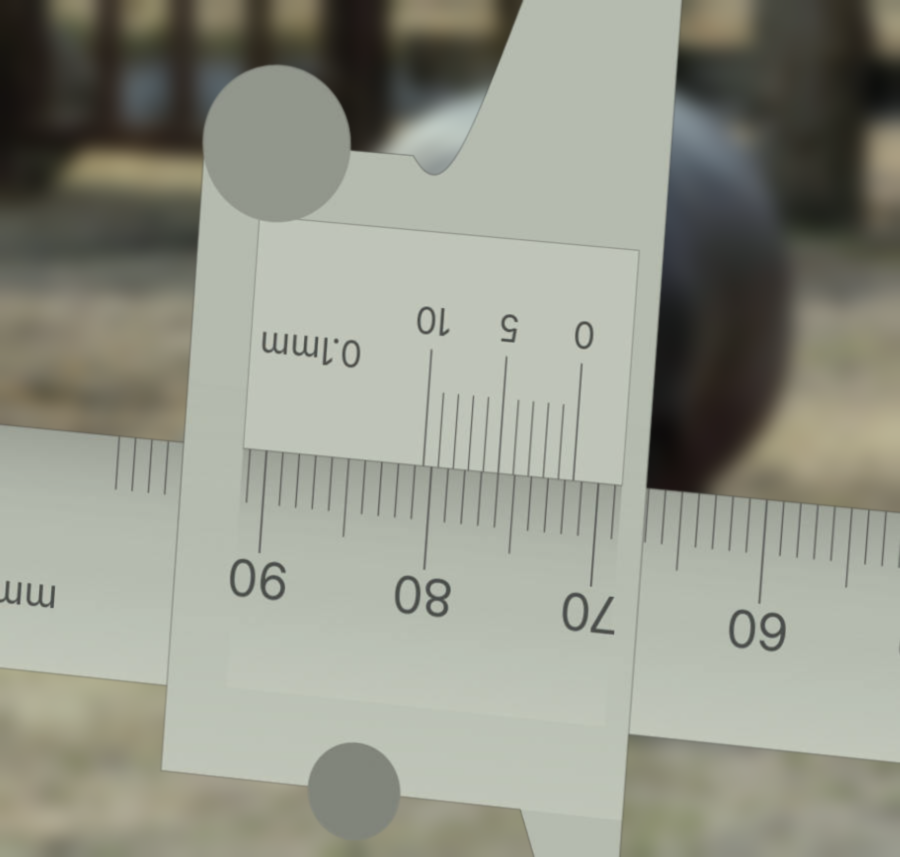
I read 71.5 mm
